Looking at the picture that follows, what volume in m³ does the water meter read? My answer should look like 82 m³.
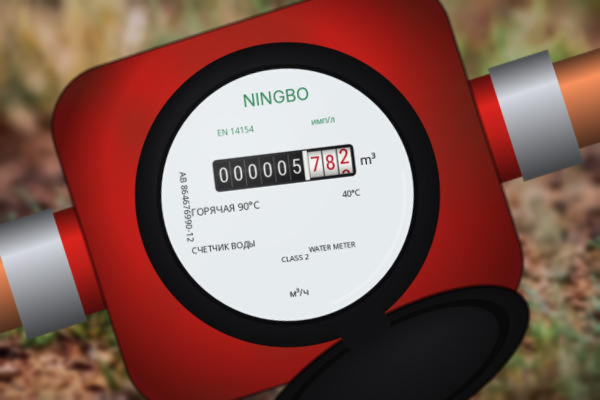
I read 5.782 m³
